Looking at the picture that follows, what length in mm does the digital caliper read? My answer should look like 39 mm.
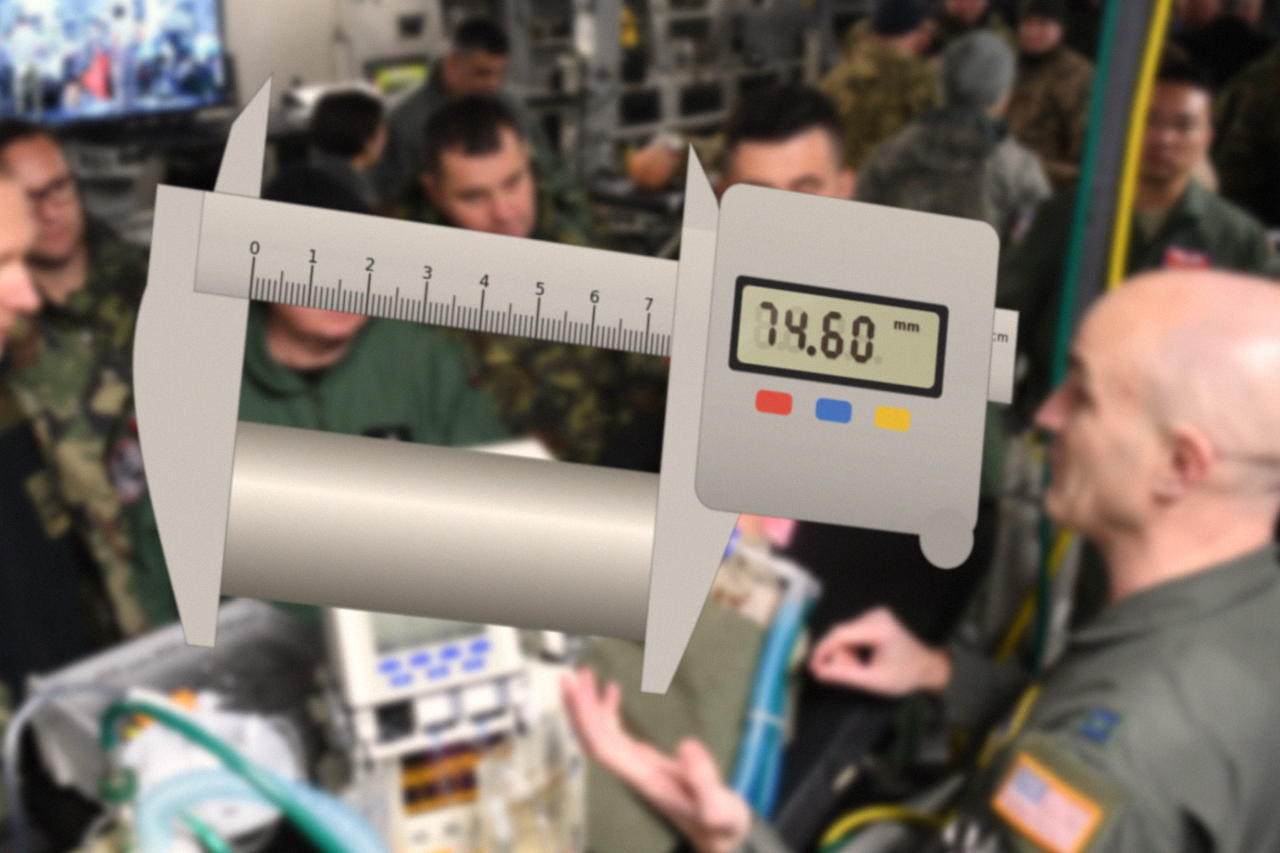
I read 74.60 mm
